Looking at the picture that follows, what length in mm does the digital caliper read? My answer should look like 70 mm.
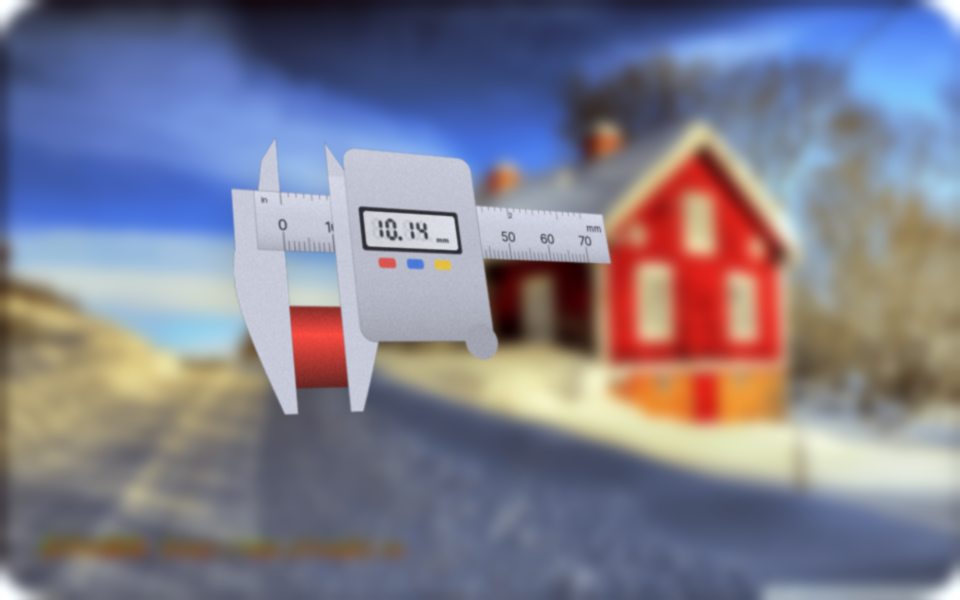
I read 10.14 mm
